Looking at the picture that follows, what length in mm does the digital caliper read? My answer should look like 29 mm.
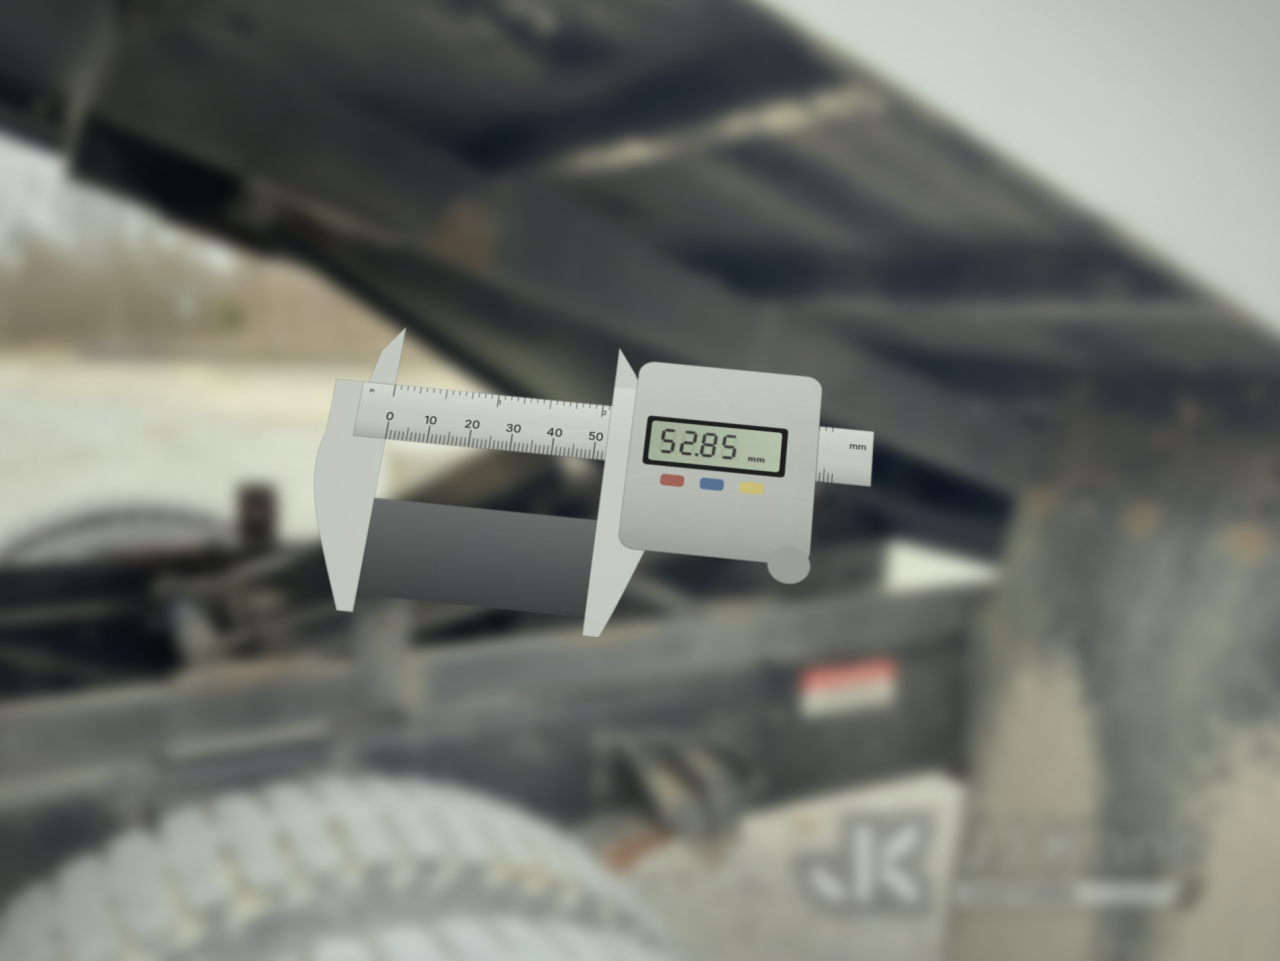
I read 52.85 mm
